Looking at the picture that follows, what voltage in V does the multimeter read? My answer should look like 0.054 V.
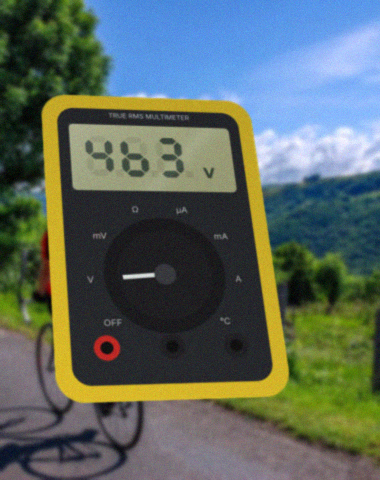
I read 463 V
